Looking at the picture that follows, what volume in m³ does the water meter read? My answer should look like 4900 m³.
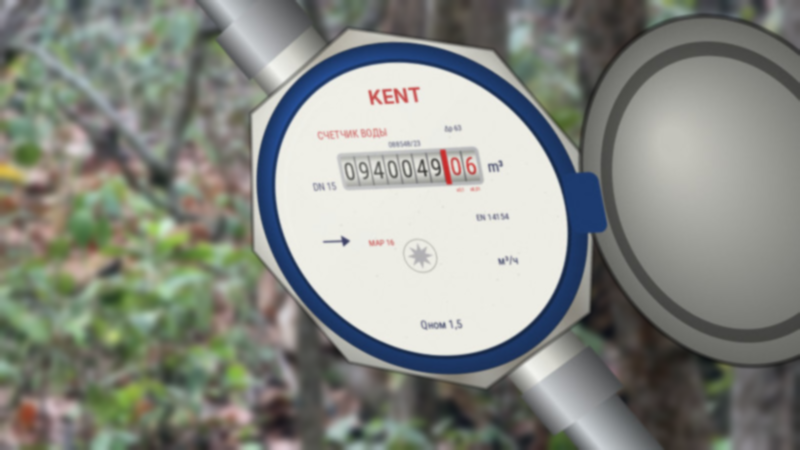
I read 940049.06 m³
